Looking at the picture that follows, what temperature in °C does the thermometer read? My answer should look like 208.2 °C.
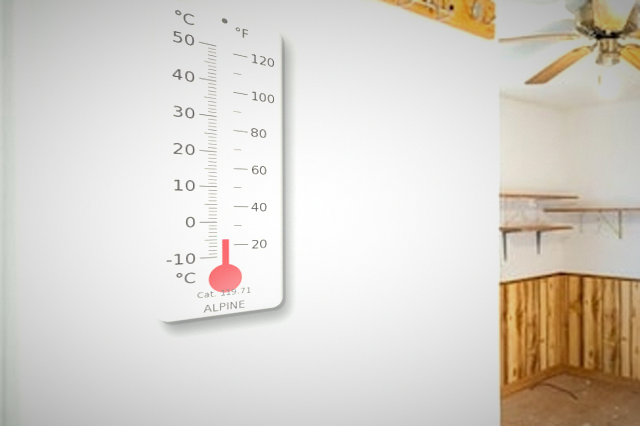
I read -5 °C
